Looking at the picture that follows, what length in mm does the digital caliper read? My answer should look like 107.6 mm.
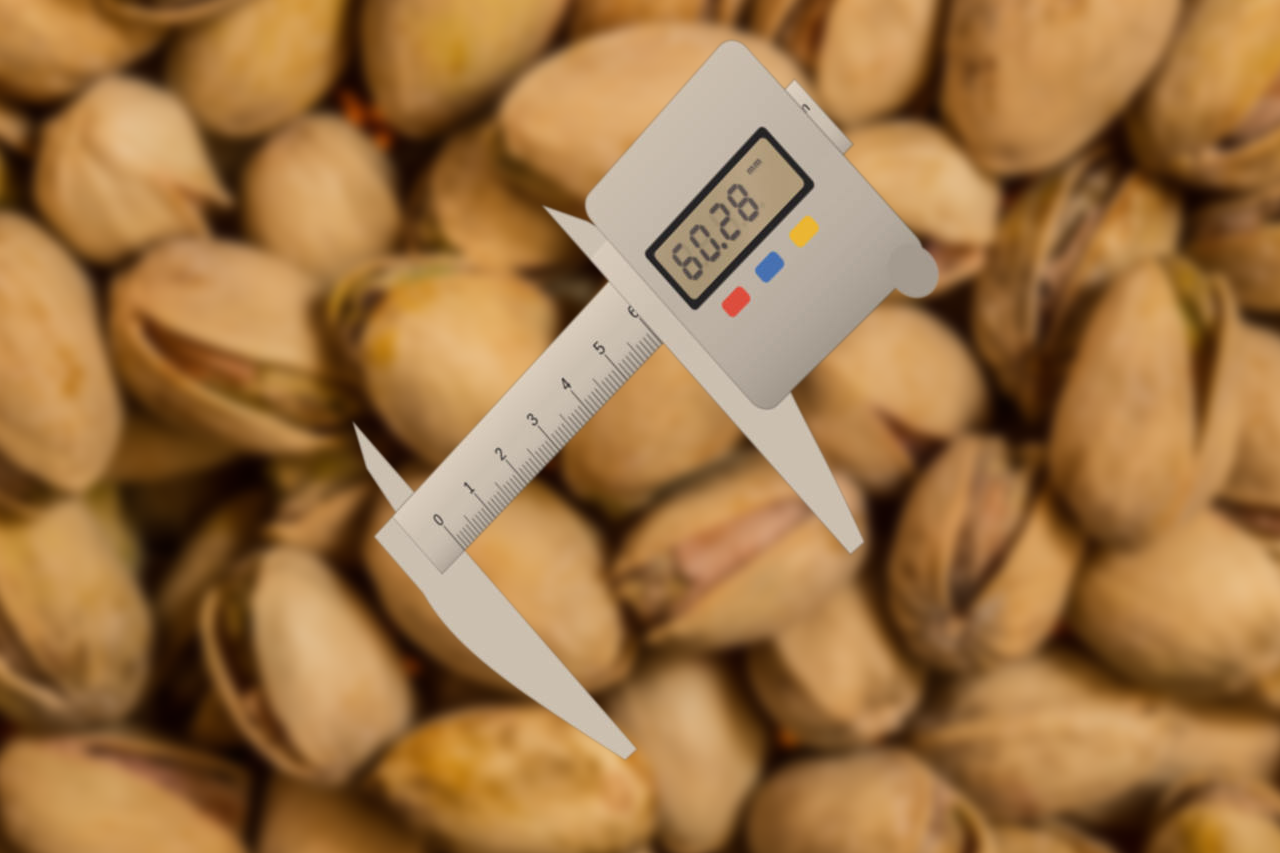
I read 60.28 mm
